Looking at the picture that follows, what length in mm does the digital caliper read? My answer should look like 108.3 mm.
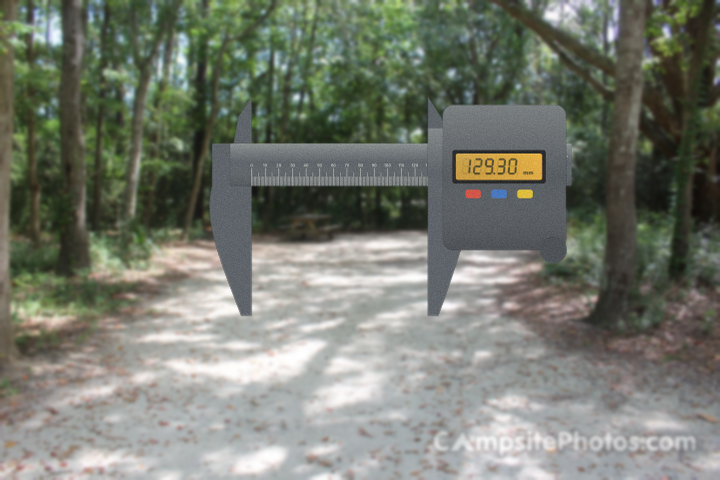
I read 129.30 mm
